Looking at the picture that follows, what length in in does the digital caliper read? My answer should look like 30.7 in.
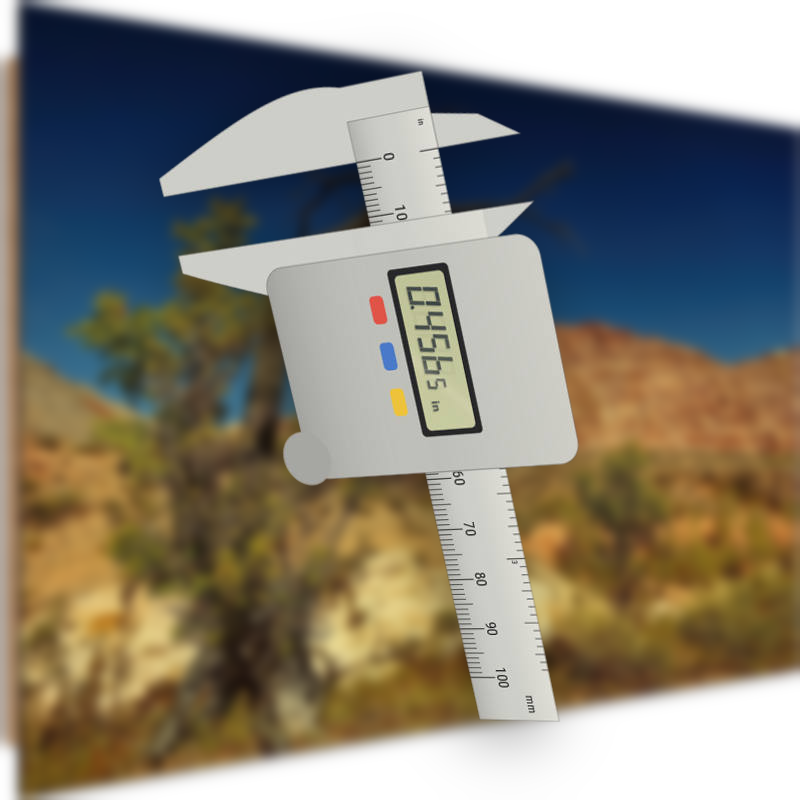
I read 0.4565 in
